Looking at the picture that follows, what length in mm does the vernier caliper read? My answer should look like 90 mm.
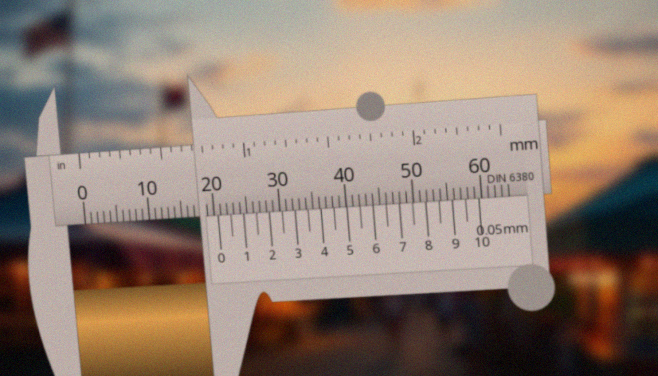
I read 20.6 mm
